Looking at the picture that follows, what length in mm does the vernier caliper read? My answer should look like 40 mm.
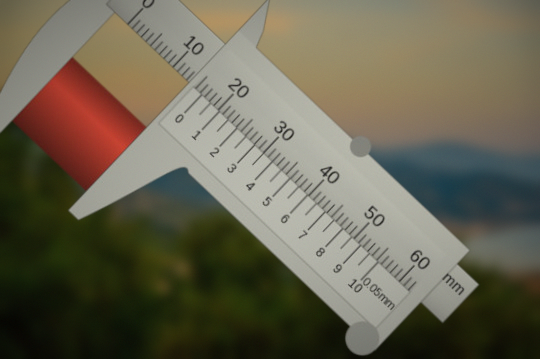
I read 16.4 mm
